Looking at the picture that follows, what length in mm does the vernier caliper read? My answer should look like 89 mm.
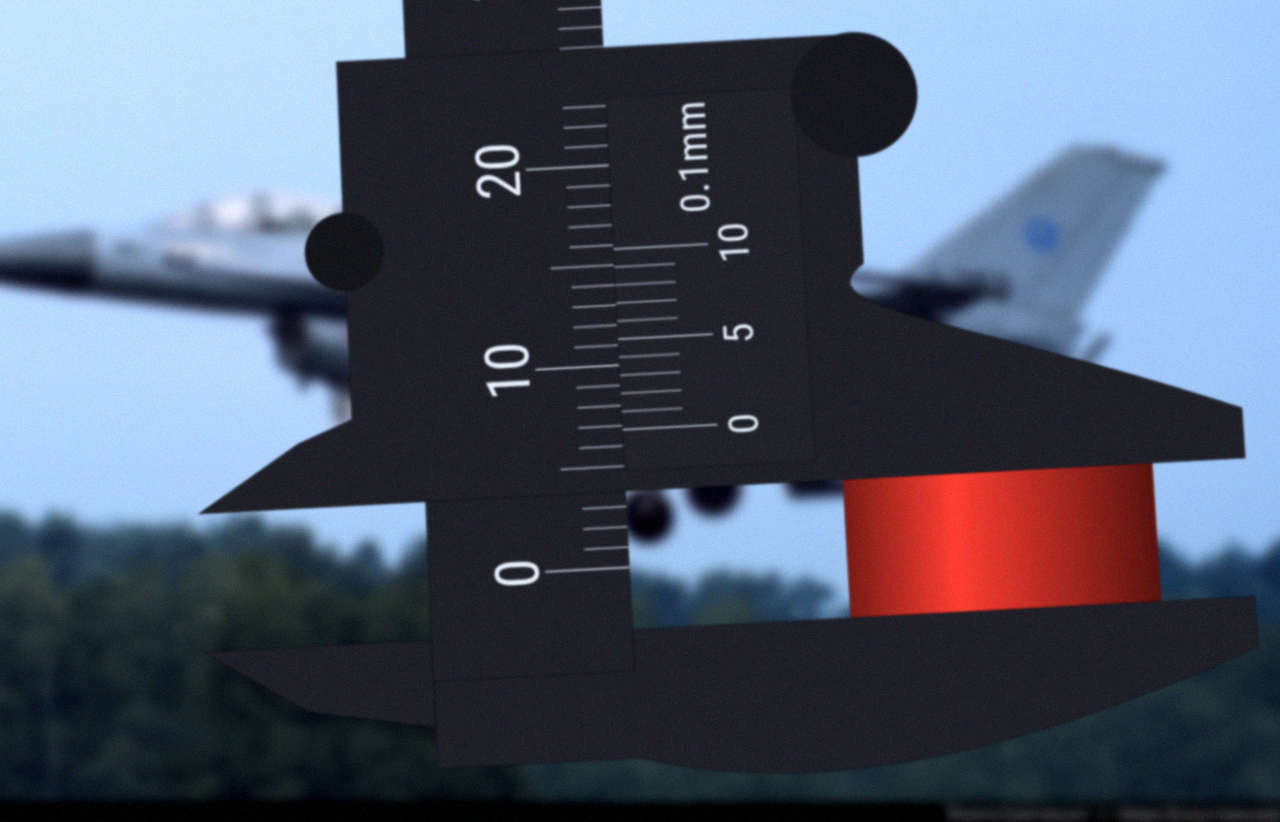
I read 6.8 mm
